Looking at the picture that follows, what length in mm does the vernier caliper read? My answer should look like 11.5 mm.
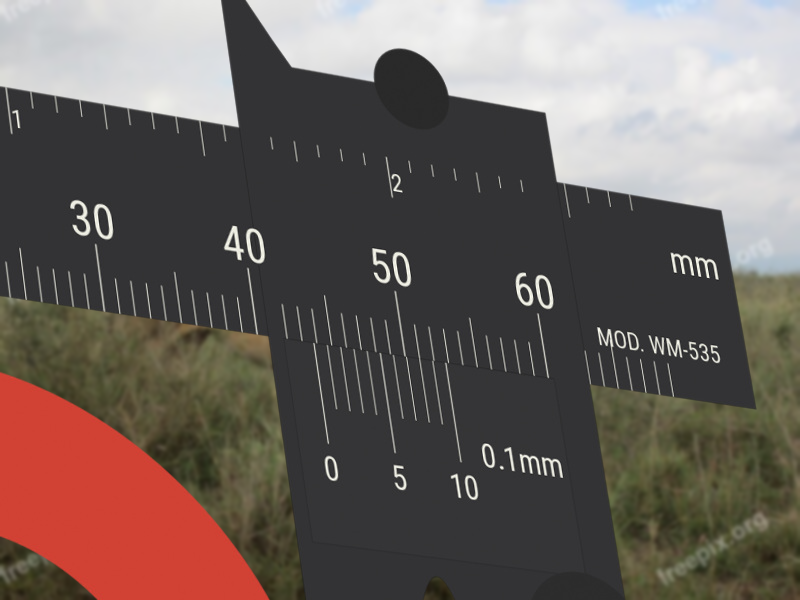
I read 43.8 mm
